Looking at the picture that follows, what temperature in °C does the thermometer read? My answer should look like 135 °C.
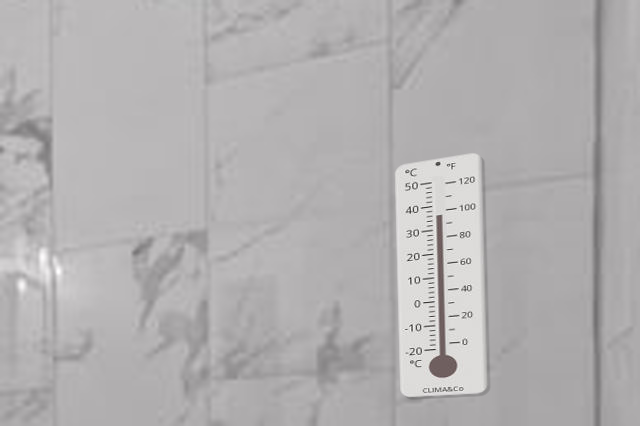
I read 36 °C
